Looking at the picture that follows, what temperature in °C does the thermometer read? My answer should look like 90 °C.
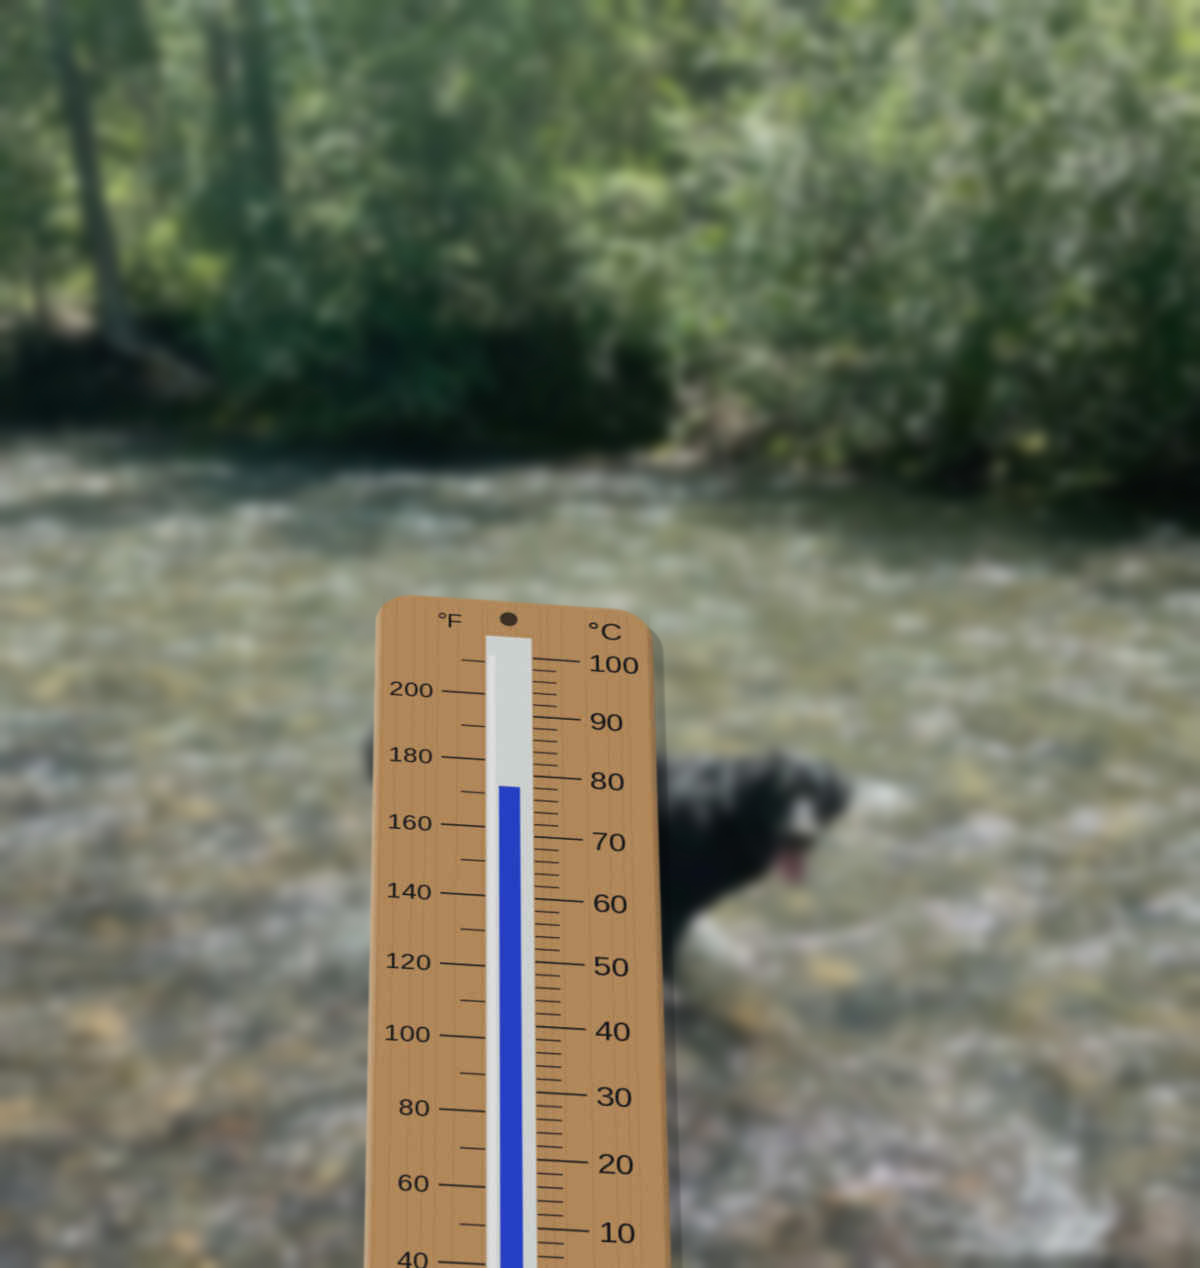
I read 78 °C
